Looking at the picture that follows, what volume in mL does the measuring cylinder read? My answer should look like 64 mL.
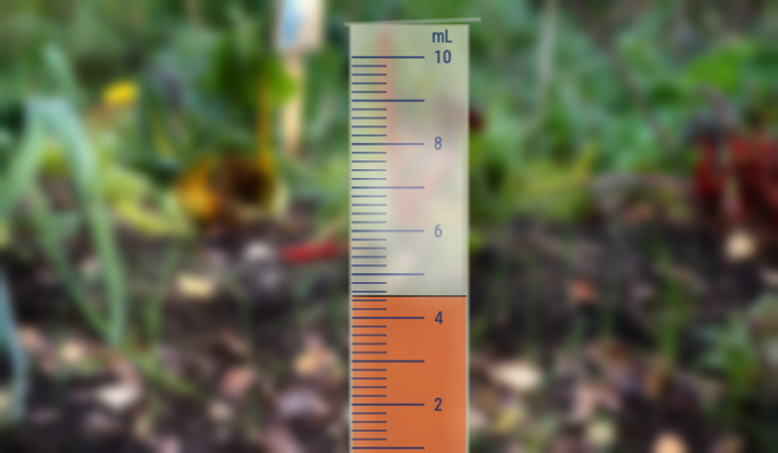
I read 4.5 mL
